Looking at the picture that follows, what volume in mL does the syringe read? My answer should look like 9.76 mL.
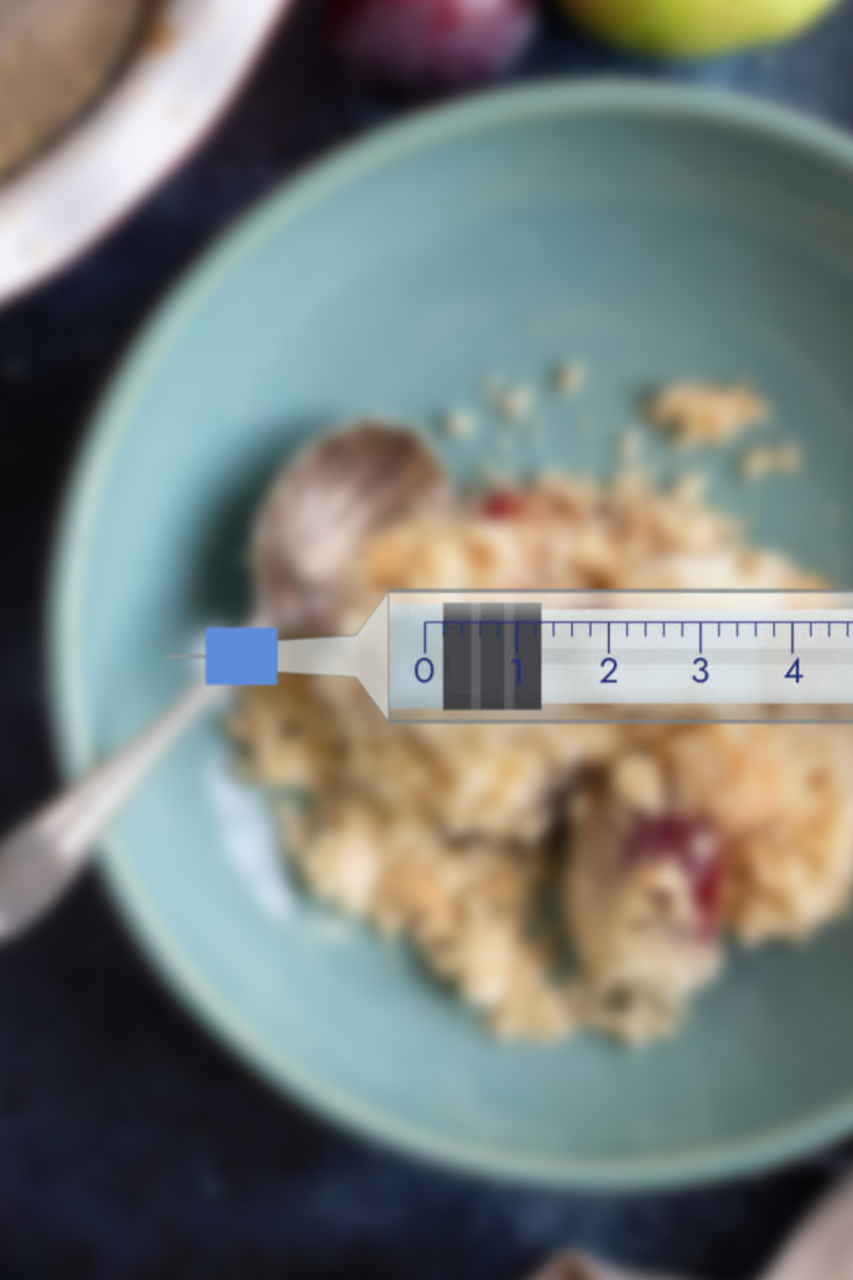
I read 0.2 mL
